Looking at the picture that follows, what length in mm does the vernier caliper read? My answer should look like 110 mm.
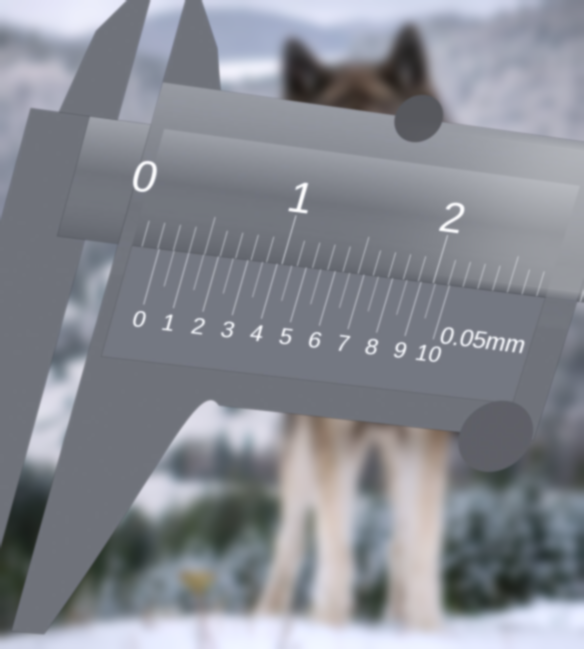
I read 2.1 mm
